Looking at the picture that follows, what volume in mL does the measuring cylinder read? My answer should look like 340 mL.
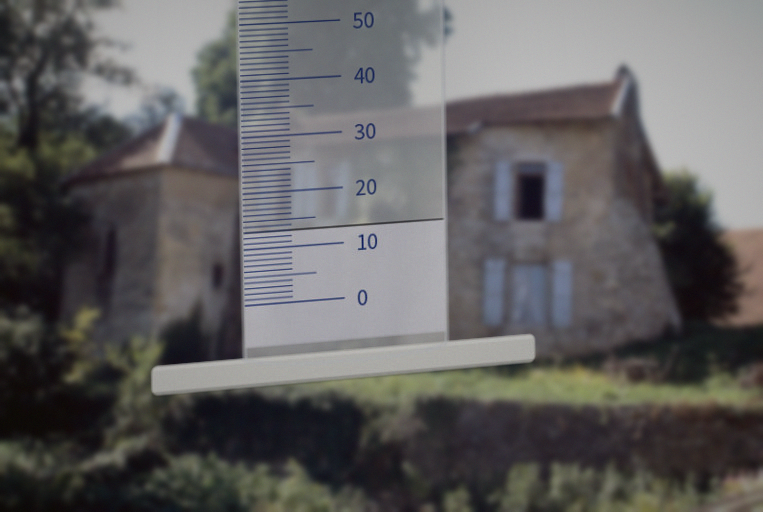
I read 13 mL
